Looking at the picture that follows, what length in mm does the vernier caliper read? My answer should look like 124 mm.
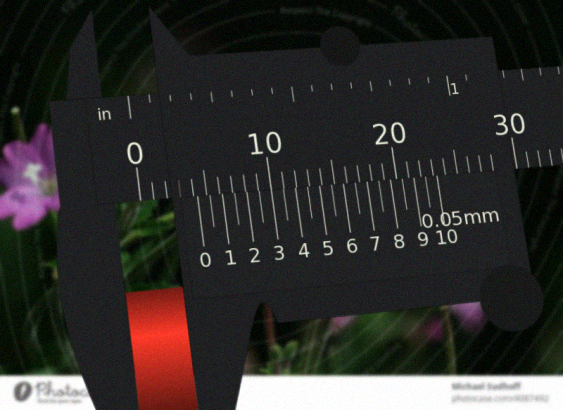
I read 4.3 mm
